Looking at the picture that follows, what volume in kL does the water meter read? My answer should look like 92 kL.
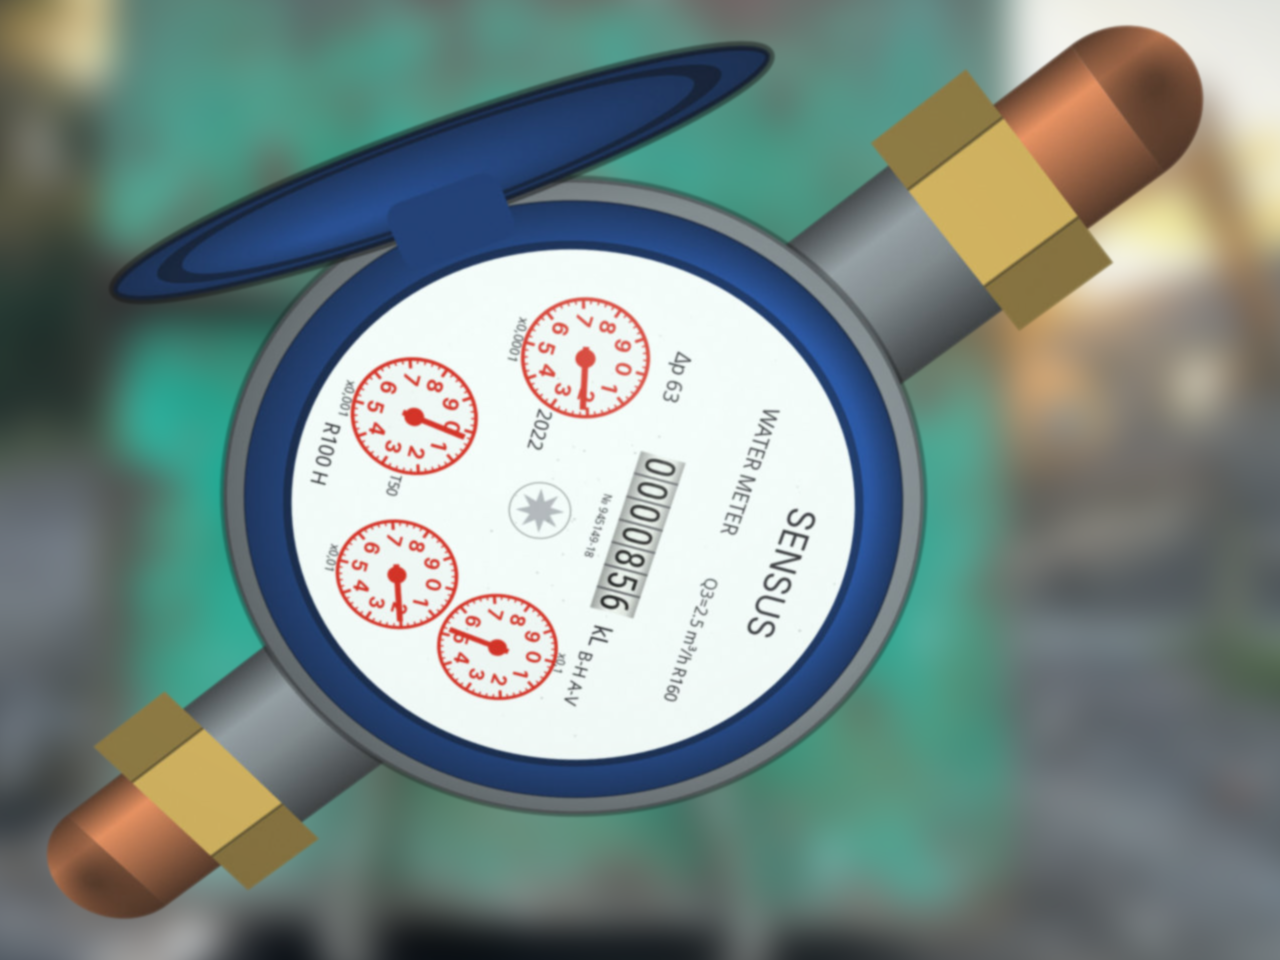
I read 856.5202 kL
